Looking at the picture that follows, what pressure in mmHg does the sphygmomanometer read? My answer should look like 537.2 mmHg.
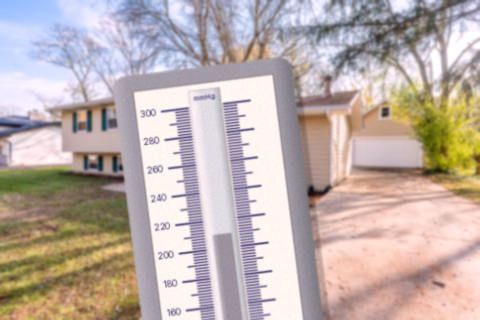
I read 210 mmHg
